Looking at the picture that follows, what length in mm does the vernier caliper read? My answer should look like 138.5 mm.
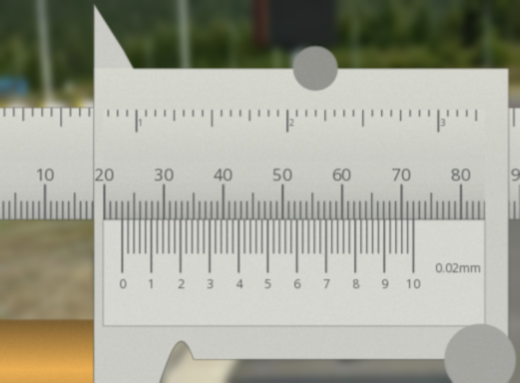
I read 23.0 mm
